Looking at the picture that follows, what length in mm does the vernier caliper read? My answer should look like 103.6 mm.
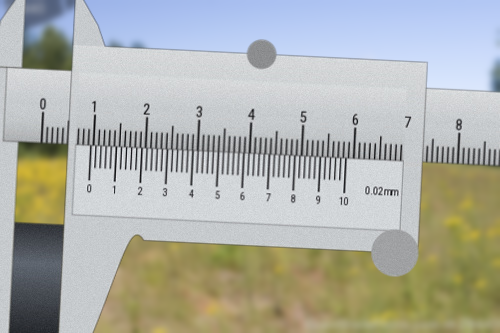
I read 9.5 mm
